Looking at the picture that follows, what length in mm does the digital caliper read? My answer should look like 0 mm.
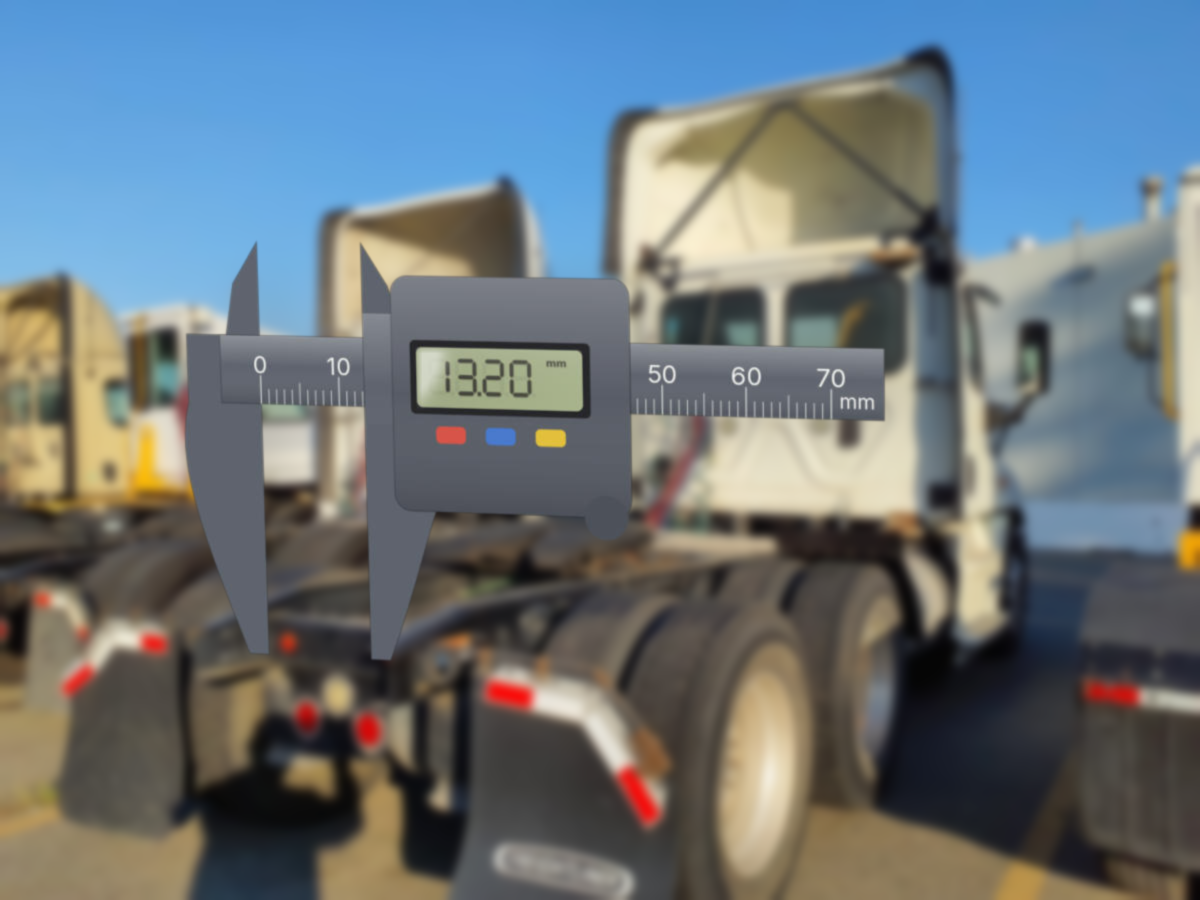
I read 13.20 mm
